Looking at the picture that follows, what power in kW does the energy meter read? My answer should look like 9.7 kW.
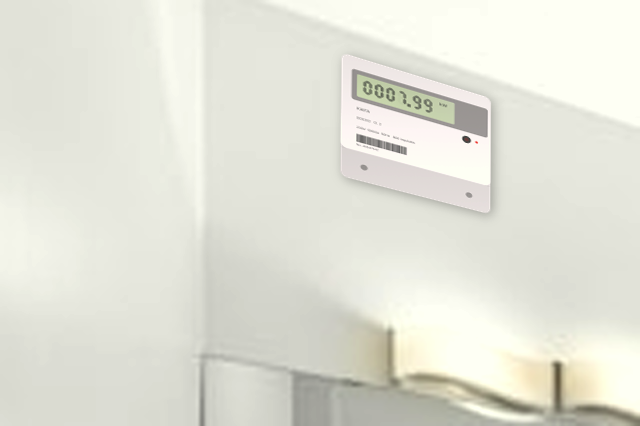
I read 7.99 kW
